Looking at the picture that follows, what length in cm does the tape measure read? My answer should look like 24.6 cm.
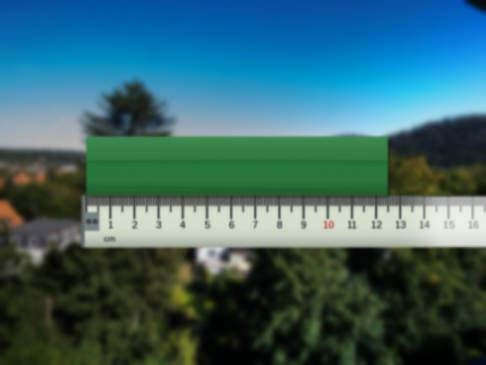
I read 12.5 cm
